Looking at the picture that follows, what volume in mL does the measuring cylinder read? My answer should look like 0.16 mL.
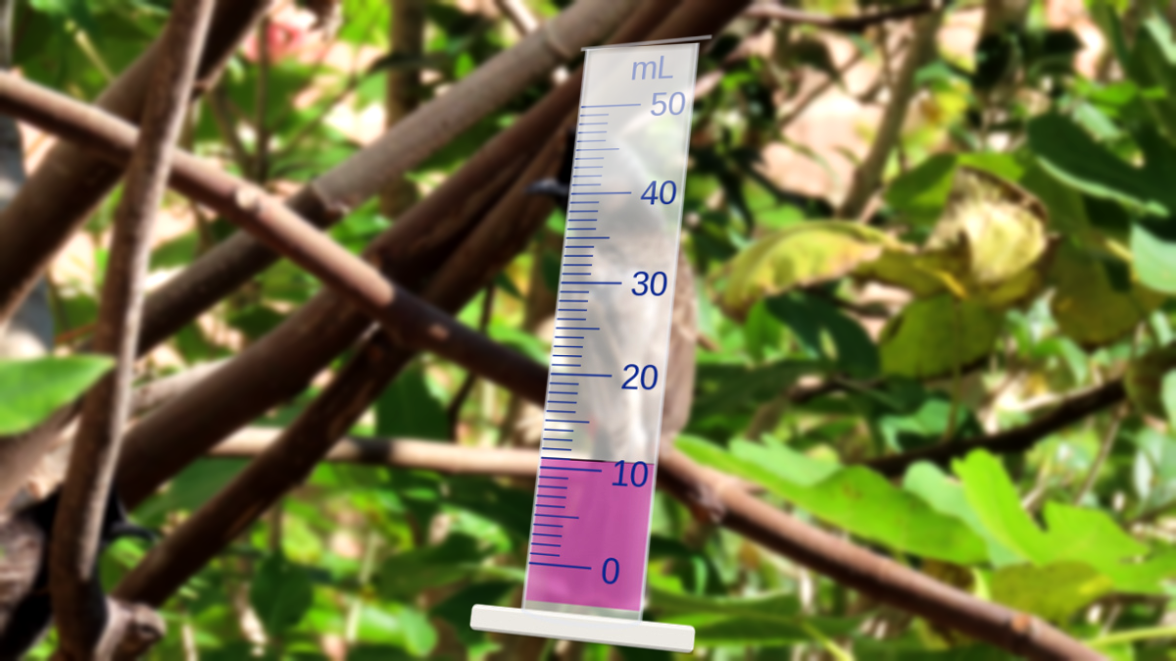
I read 11 mL
